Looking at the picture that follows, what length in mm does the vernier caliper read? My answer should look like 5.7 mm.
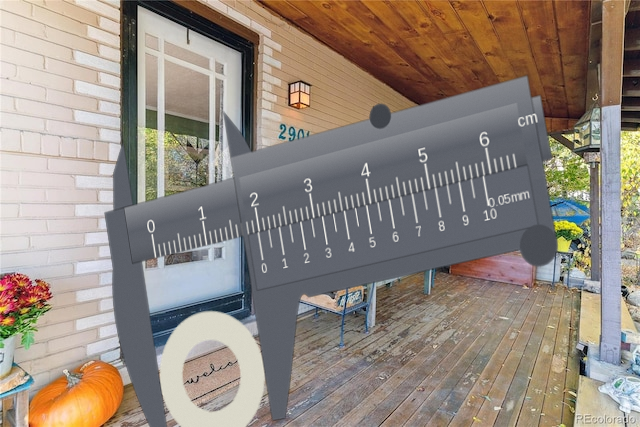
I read 19.8 mm
